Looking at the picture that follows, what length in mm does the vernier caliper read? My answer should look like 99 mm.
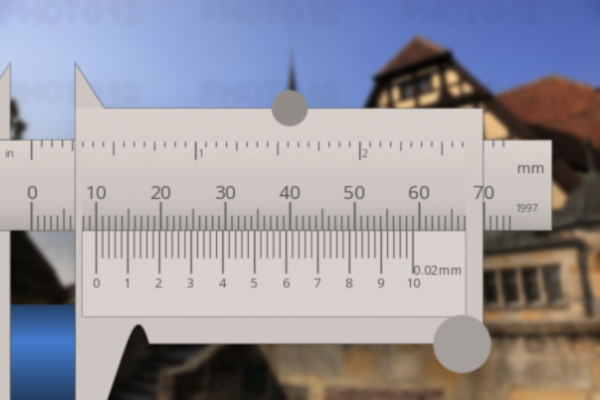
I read 10.0 mm
